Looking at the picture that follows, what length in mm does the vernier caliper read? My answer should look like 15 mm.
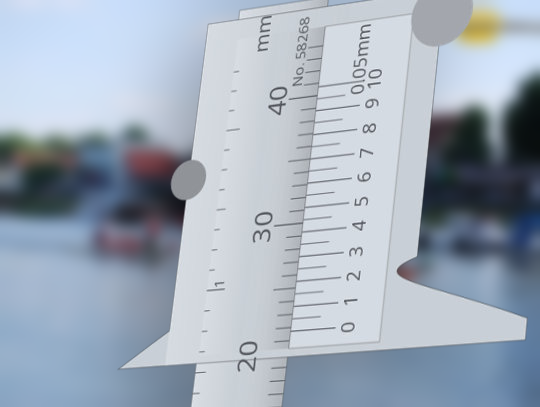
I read 21.7 mm
